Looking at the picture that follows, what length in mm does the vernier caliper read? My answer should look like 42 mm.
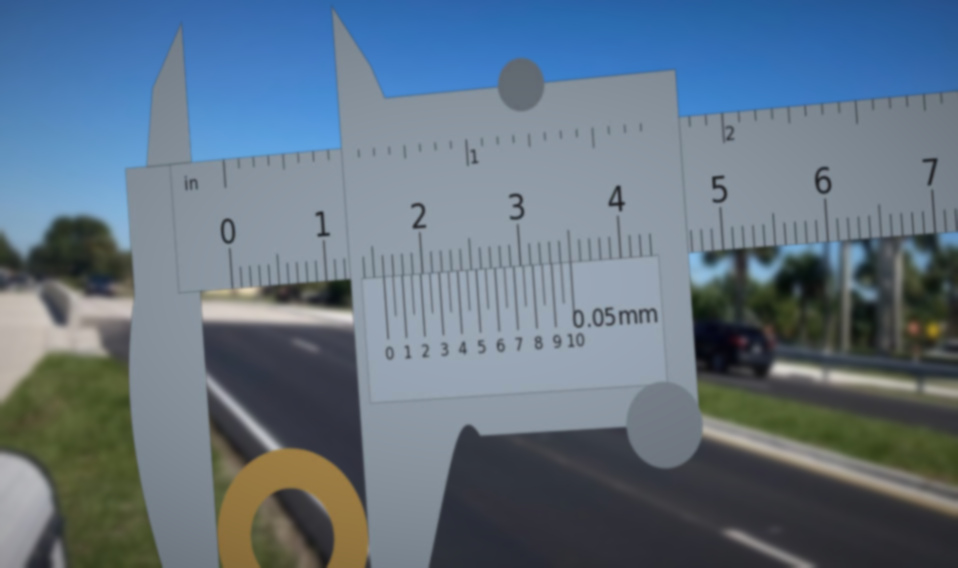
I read 16.0 mm
